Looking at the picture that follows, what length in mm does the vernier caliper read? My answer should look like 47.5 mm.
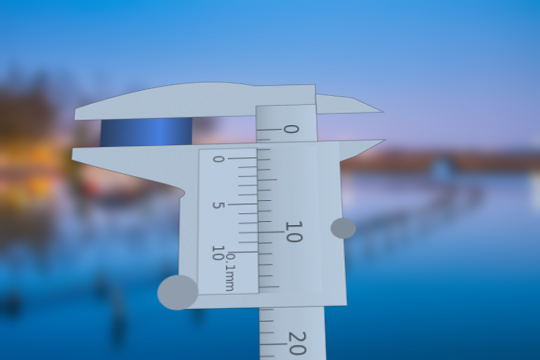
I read 2.8 mm
